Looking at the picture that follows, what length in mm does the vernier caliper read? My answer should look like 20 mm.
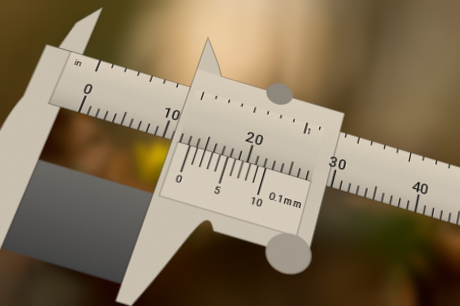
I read 13.2 mm
